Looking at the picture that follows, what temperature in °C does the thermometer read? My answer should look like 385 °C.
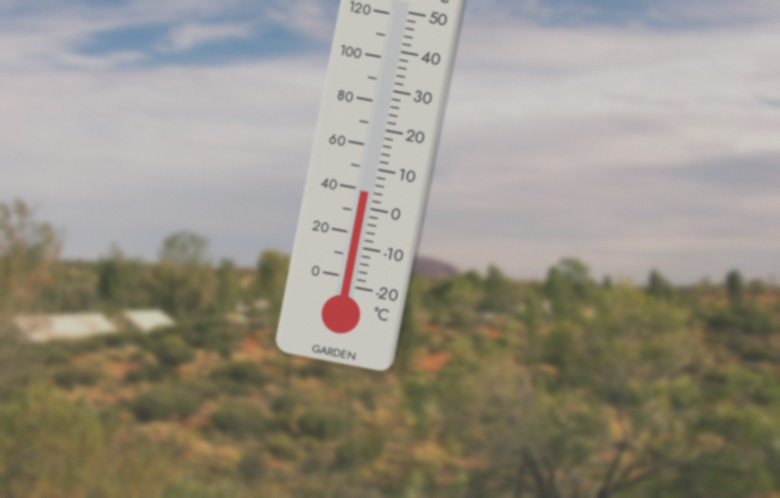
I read 4 °C
